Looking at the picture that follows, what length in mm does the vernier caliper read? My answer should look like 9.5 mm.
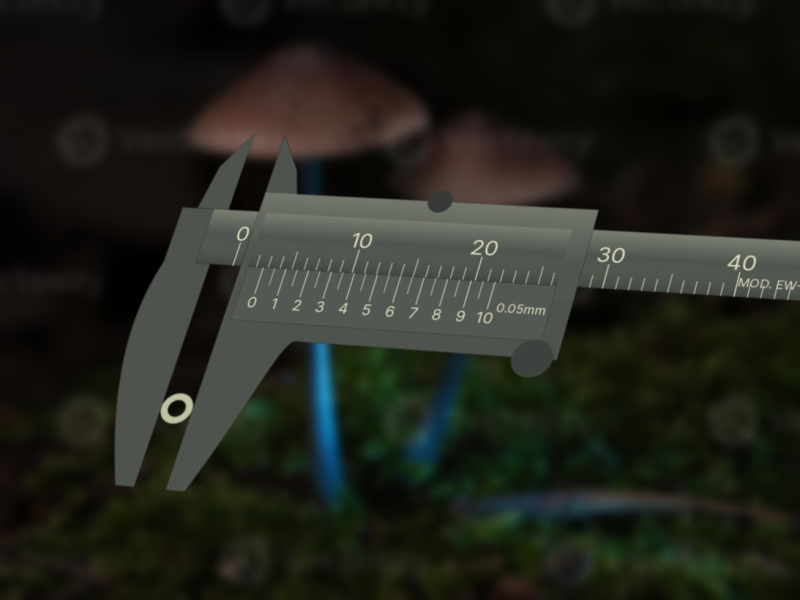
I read 2.6 mm
